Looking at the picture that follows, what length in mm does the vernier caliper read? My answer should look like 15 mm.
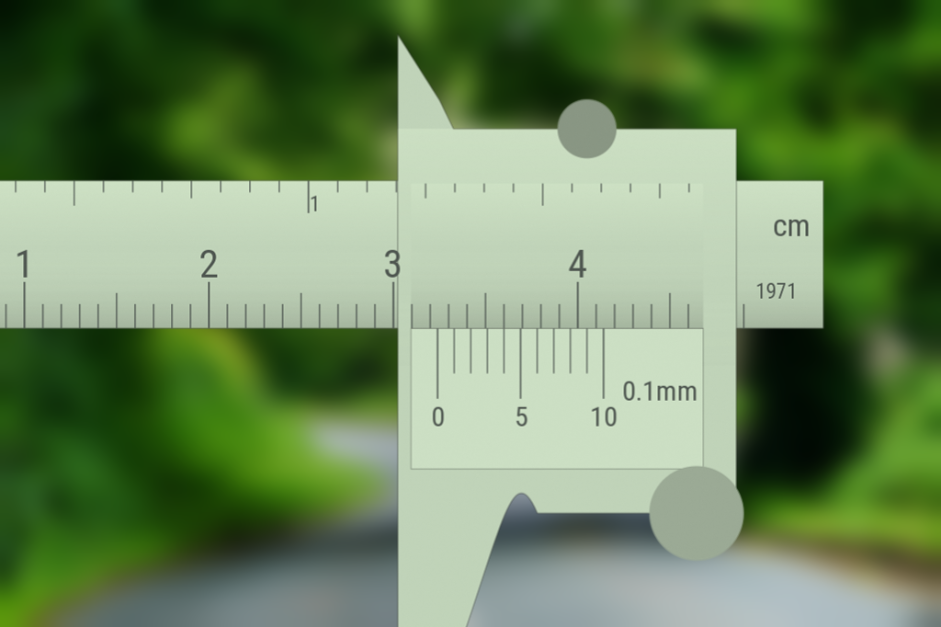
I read 32.4 mm
